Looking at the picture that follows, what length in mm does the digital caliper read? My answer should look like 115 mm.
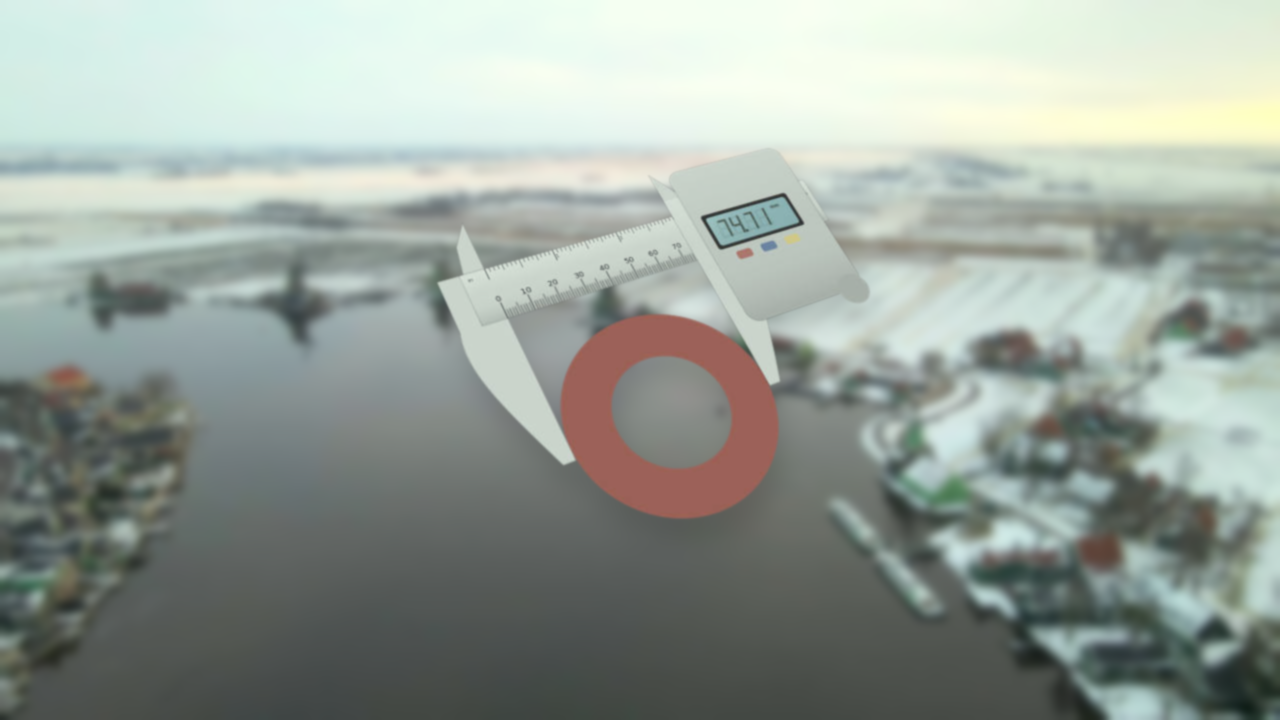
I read 74.71 mm
